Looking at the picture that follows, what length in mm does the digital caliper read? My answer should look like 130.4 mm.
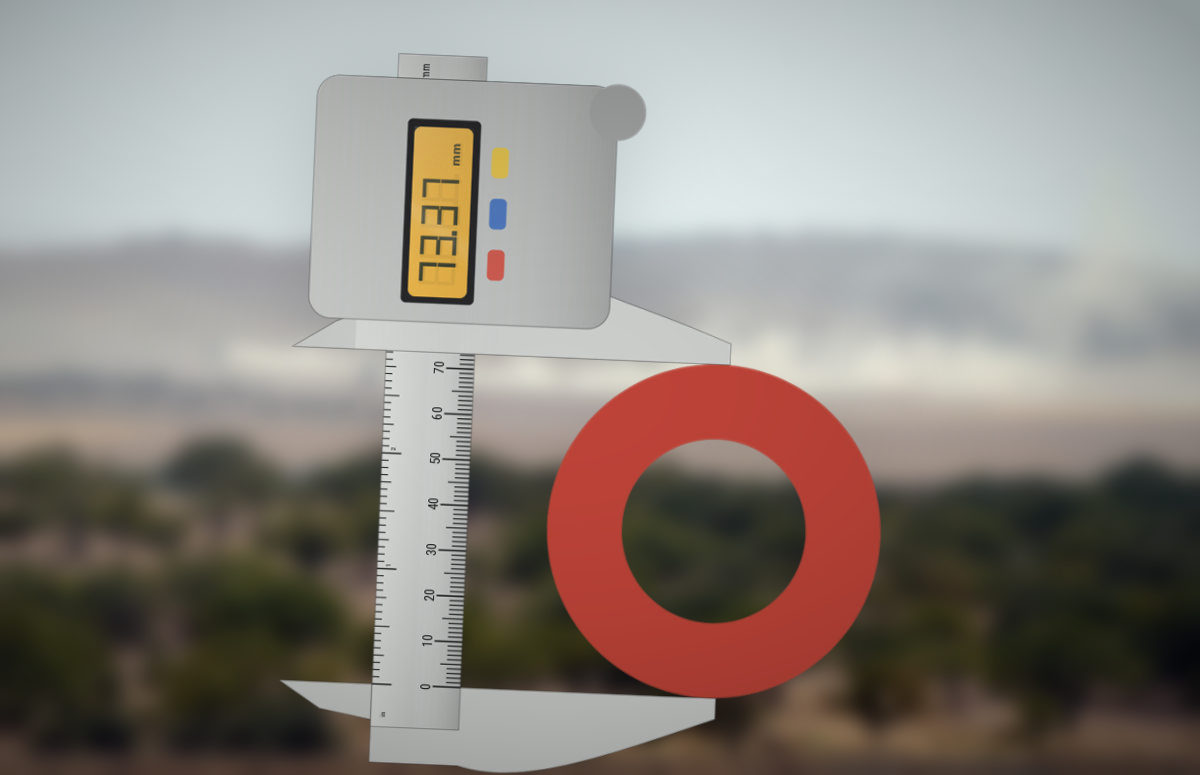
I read 73.37 mm
